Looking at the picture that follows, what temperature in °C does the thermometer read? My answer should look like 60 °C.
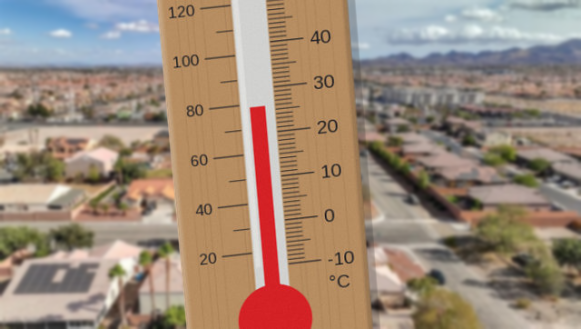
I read 26 °C
